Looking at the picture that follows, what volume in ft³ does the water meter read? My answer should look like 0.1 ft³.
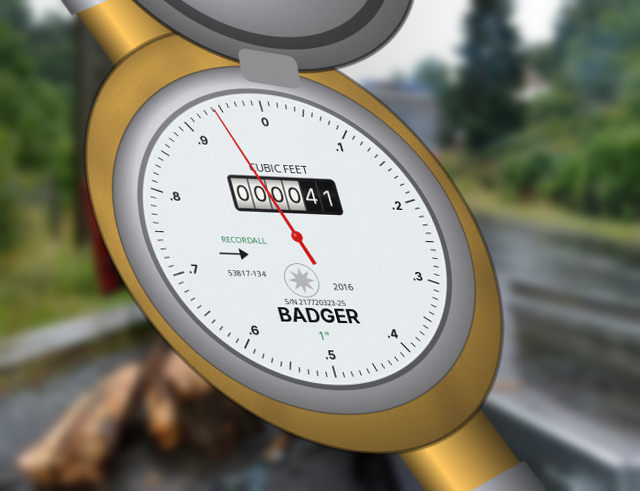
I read 40.94 ft³
